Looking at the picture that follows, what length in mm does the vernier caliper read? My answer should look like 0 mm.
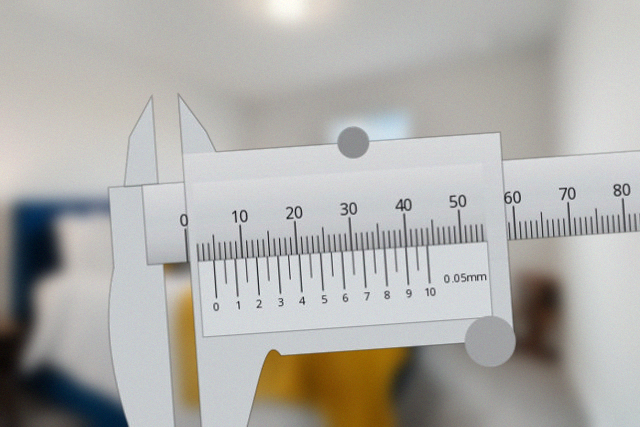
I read 4.8 mm
